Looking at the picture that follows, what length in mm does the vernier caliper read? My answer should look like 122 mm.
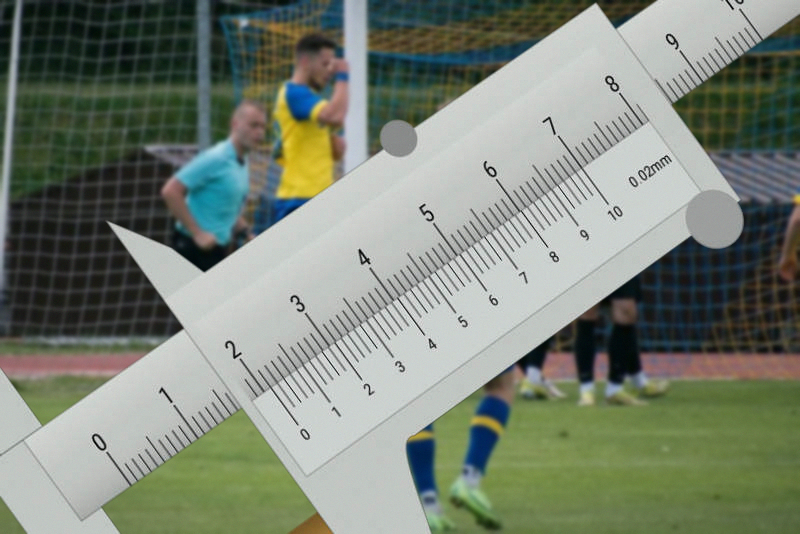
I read 21.0 mm
